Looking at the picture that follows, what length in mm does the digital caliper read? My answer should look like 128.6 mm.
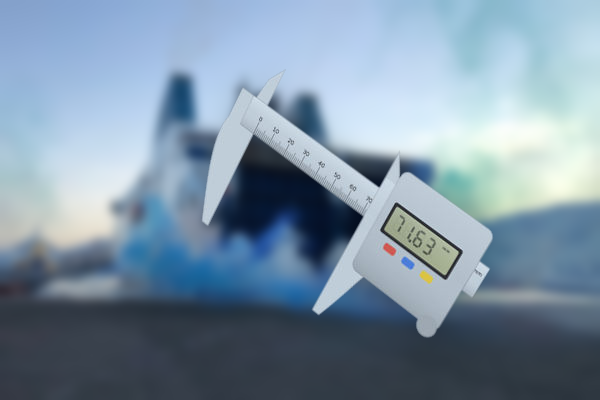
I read 71.63 mm
